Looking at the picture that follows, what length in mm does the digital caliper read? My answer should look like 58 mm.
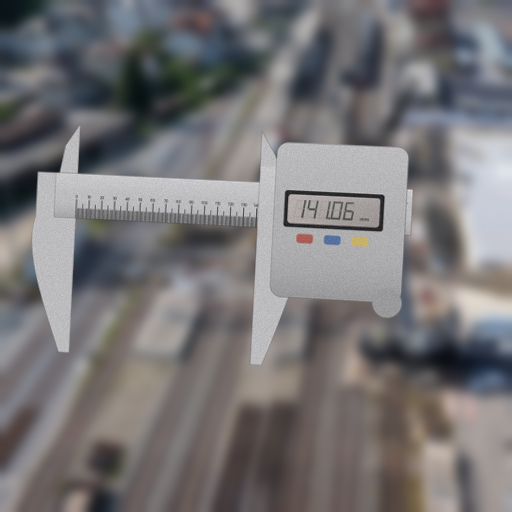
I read 141.06 mm
